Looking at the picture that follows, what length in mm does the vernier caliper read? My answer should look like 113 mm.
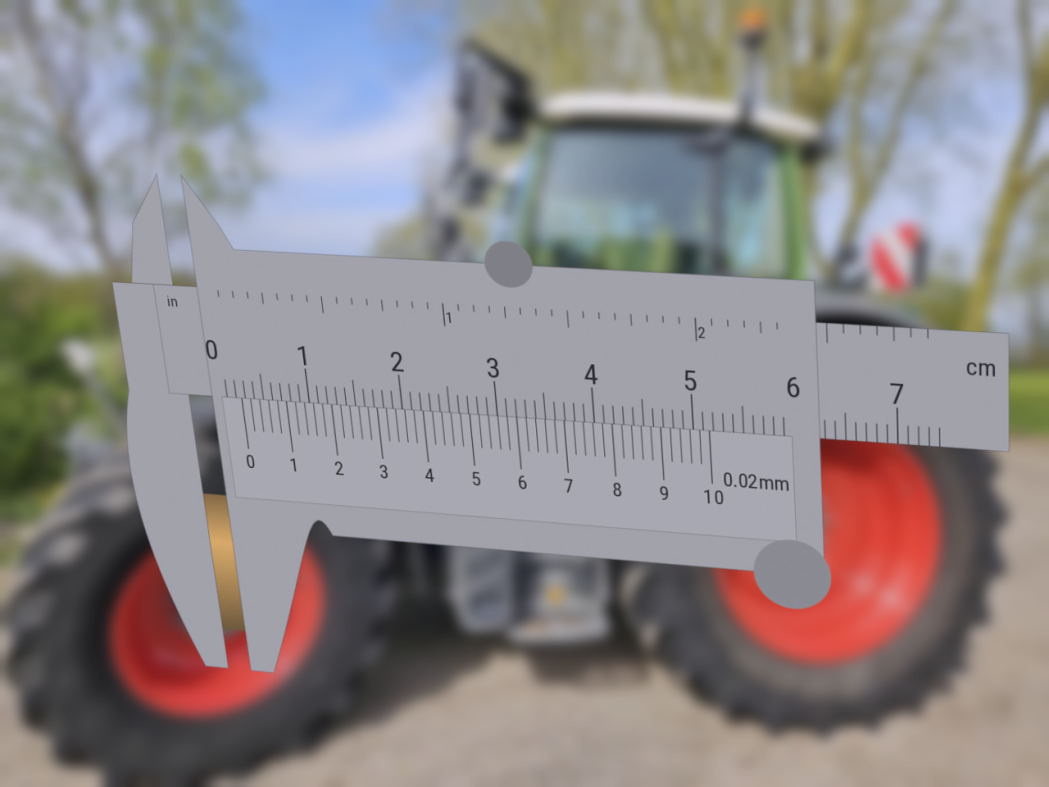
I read 2.6 mm
